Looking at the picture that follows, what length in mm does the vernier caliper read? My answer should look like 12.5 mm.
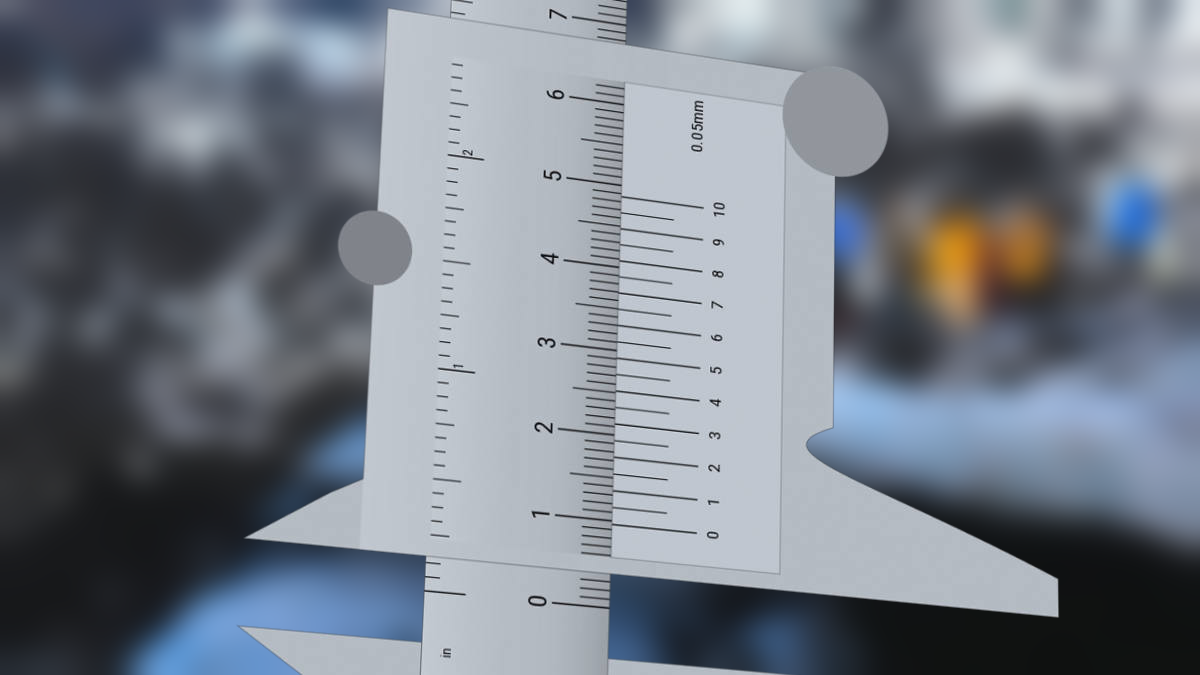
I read 9.6 mm
